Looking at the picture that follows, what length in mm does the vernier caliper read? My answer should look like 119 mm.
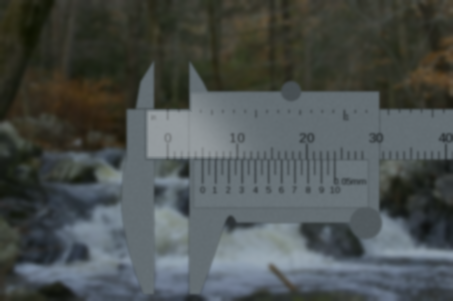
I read 5.0 mm
